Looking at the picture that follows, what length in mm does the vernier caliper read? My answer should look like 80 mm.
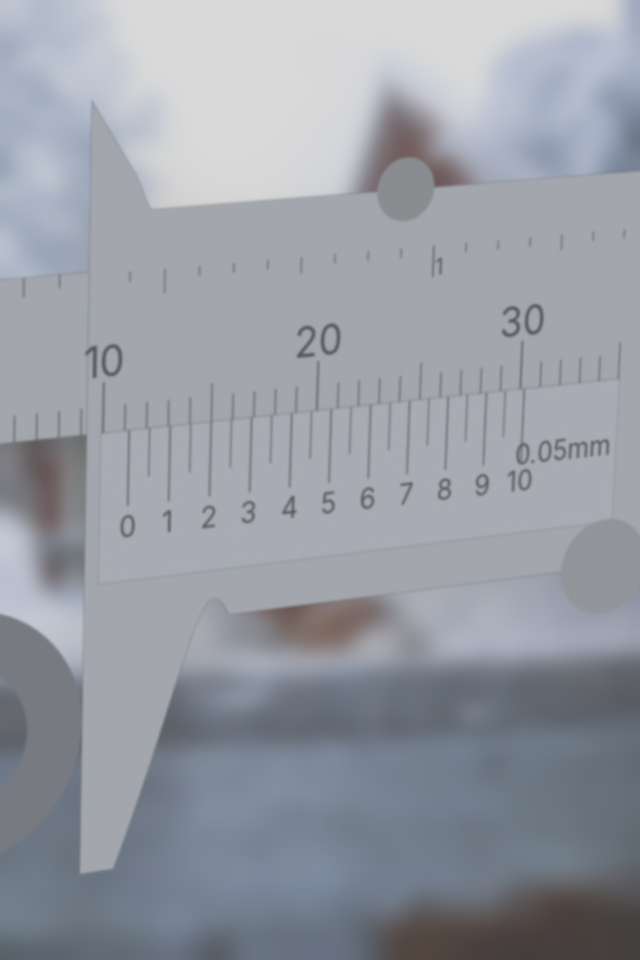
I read 11.2 mm
